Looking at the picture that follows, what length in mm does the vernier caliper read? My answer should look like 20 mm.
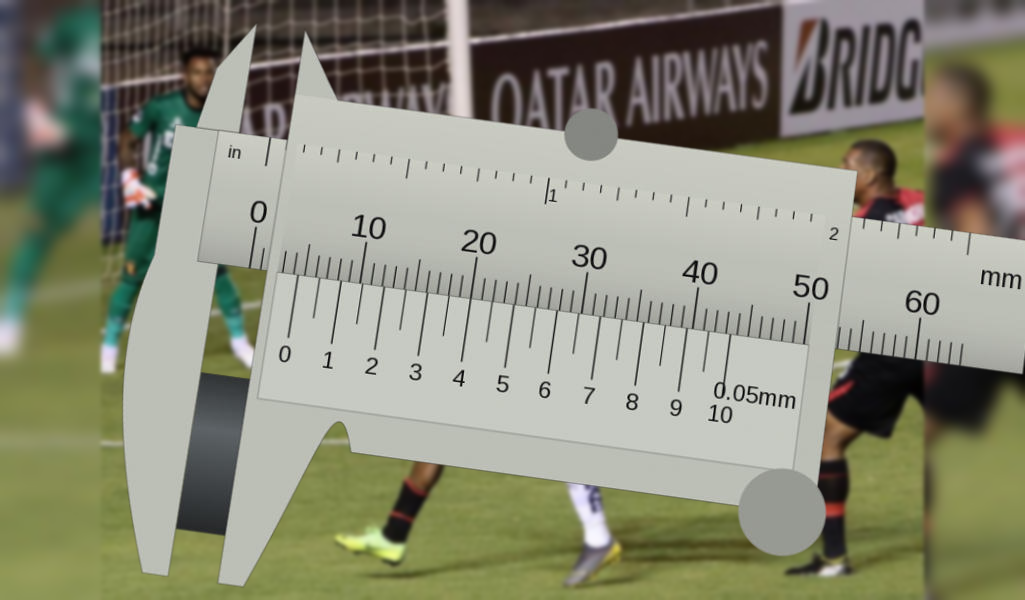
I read 4.4 mm
